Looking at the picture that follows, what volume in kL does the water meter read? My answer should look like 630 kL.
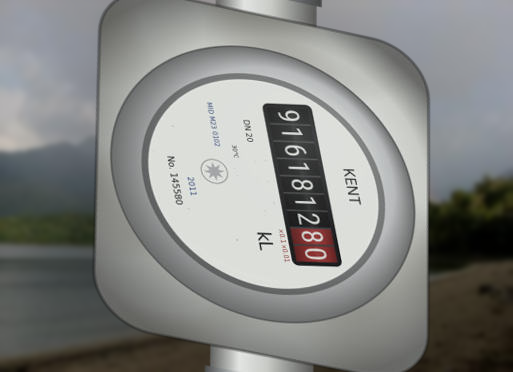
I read 9161812.80 kL
